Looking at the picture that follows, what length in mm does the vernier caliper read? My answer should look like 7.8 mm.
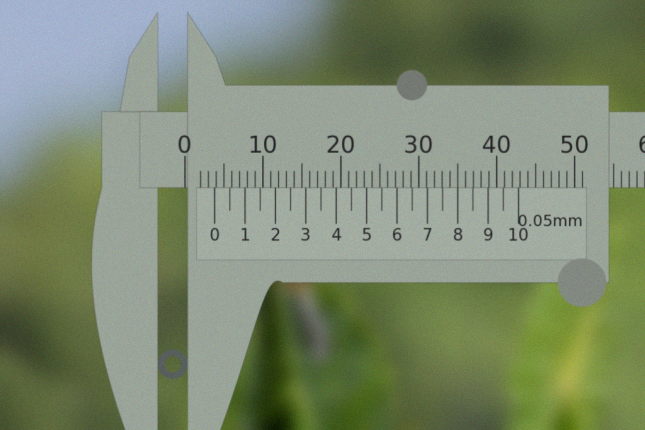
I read 3.8 mm
